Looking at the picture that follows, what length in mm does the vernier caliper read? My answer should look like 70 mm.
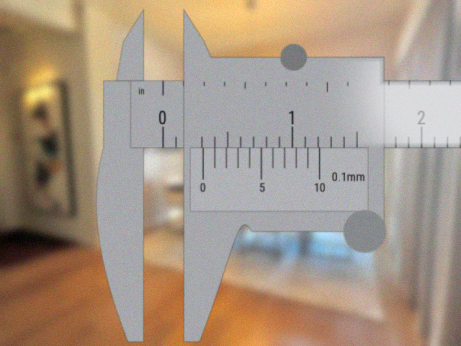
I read 3.1 mm
